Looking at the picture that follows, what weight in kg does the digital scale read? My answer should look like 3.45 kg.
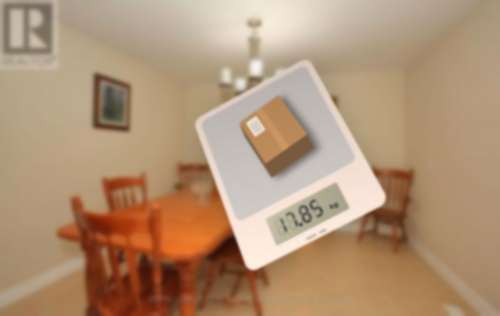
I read 17.85 kg
